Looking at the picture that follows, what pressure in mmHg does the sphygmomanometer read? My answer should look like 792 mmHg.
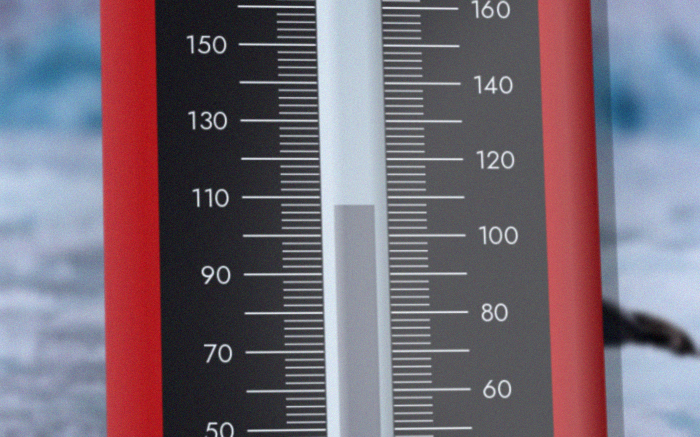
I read 108 mmHg
